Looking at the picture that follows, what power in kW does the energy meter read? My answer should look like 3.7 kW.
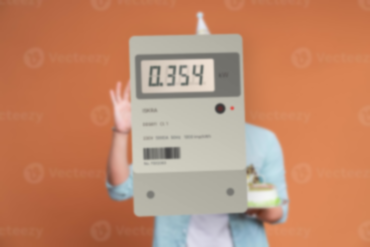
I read 0.354 kW
